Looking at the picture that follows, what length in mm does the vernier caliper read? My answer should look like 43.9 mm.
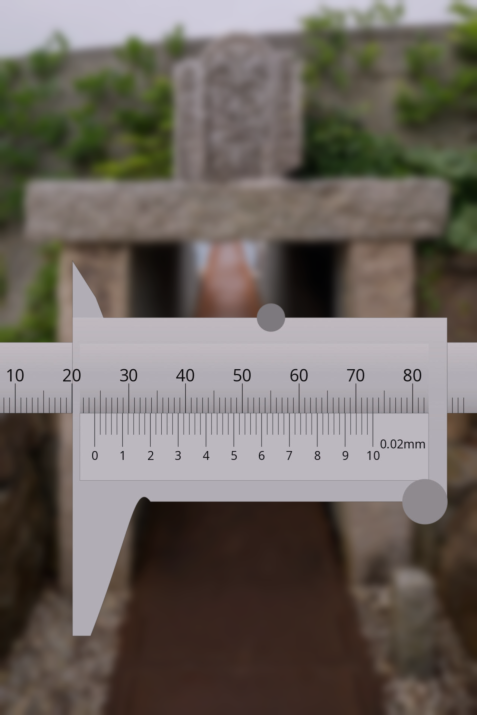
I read 24.0 mm
